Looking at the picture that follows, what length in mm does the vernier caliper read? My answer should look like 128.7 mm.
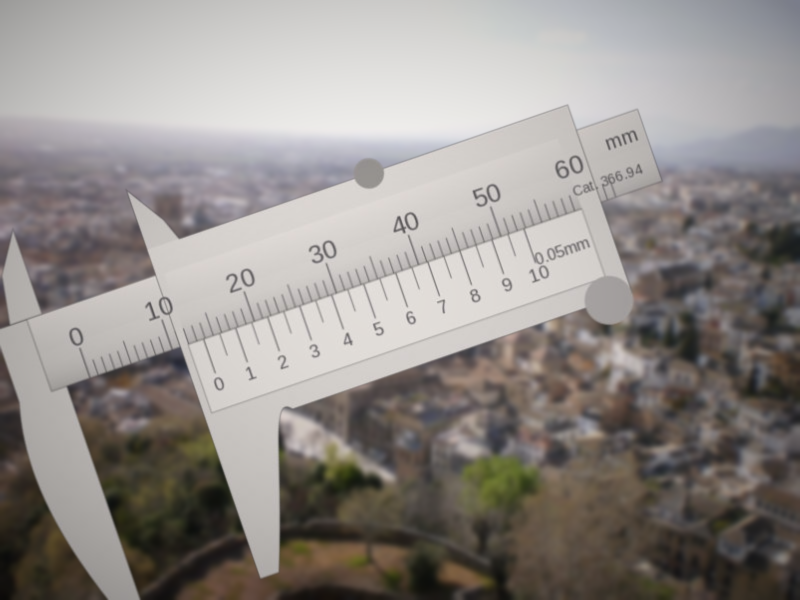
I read 13.8 mm
